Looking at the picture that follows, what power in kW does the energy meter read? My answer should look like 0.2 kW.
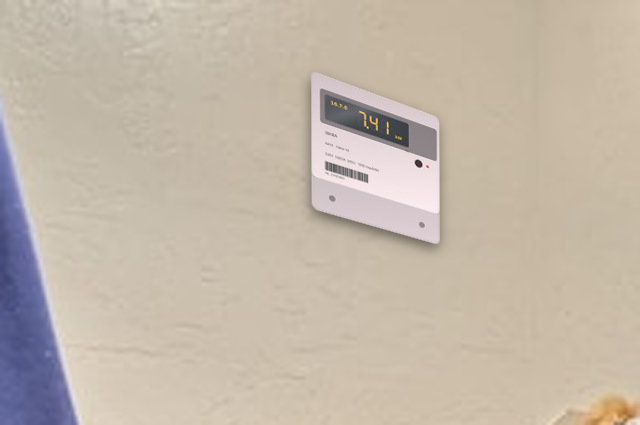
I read 7.41 kW
